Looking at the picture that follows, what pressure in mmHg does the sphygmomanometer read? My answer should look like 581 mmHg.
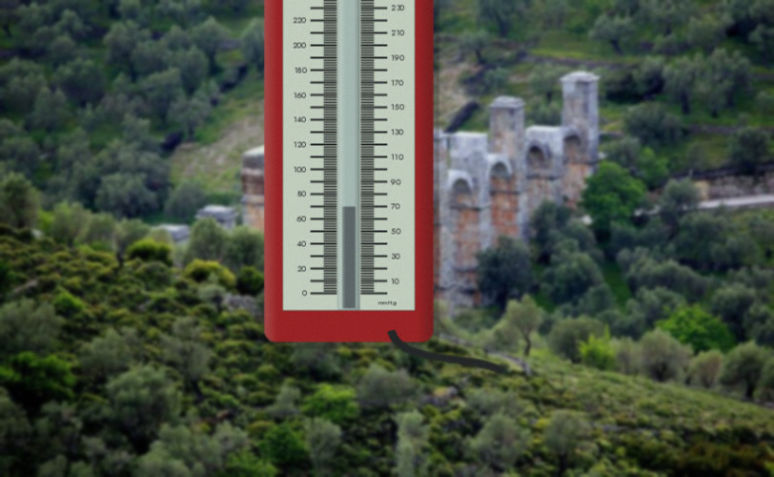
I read 70 mmHg
